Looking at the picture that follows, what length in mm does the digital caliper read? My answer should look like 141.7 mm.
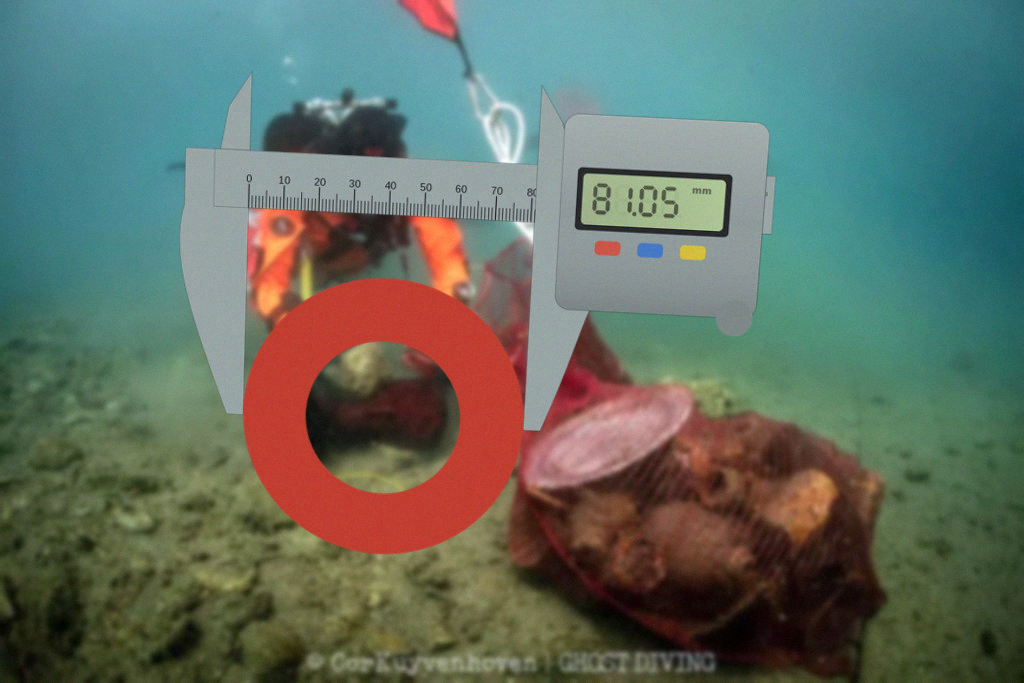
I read 81.05 mm
